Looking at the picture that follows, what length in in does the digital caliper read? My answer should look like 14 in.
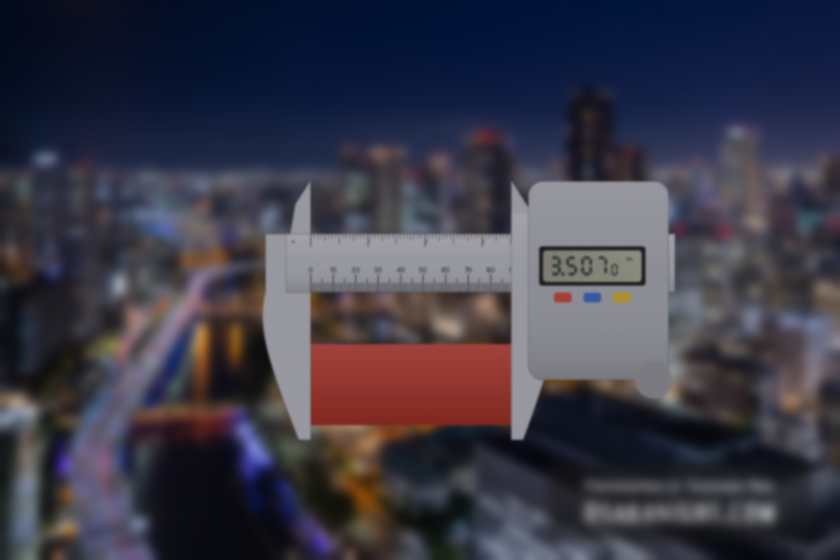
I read 3.5070 in
